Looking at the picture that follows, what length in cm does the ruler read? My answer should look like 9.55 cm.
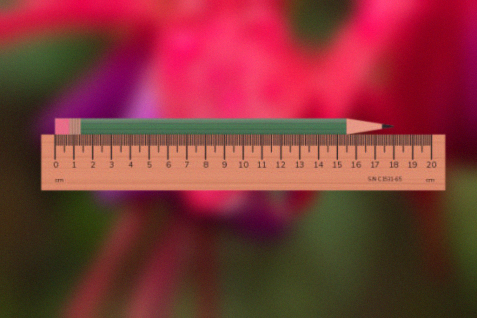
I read 18 cm
